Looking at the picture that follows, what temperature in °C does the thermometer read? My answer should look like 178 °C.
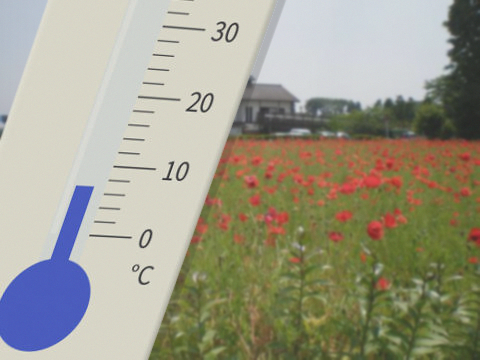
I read 7 °C
